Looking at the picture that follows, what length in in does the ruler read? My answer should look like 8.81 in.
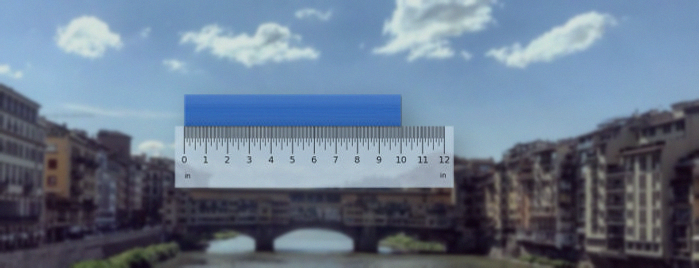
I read 10 in
